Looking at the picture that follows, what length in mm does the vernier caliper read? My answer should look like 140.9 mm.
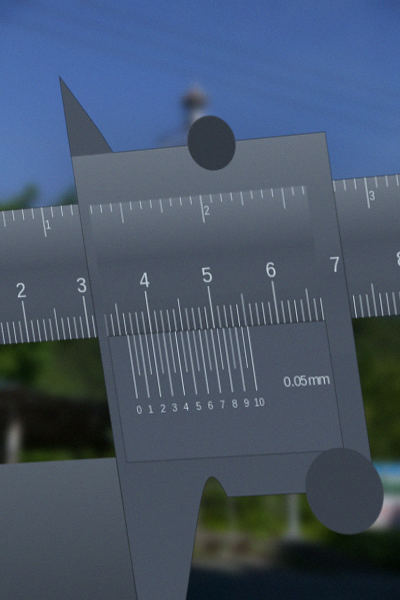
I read 36.2 mm
